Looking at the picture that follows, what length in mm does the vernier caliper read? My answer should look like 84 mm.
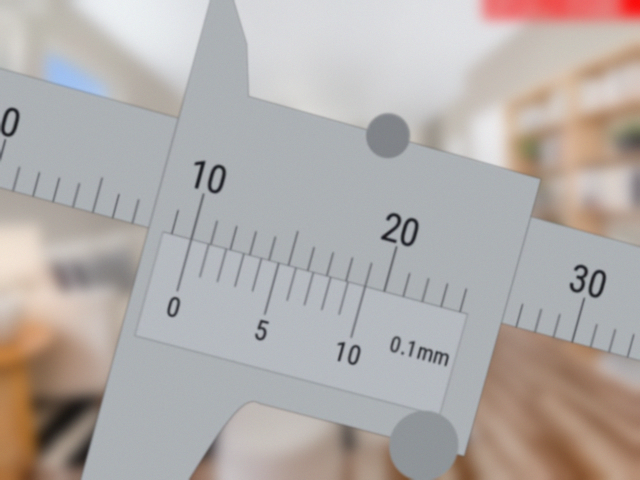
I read 10.0 mm
